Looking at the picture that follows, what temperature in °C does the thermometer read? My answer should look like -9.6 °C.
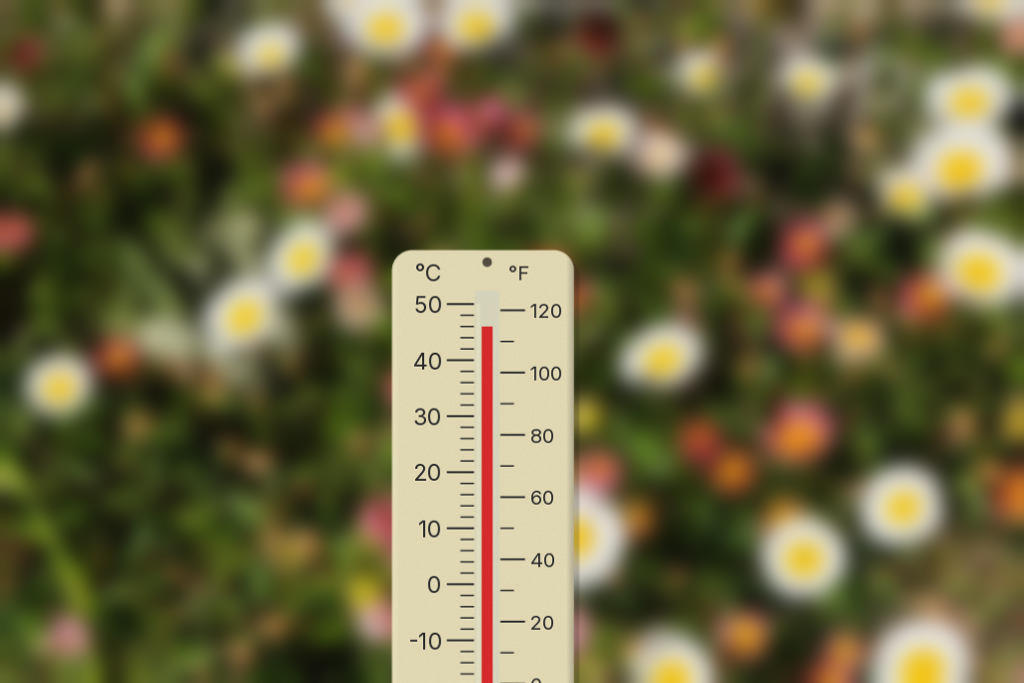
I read 46 °C
